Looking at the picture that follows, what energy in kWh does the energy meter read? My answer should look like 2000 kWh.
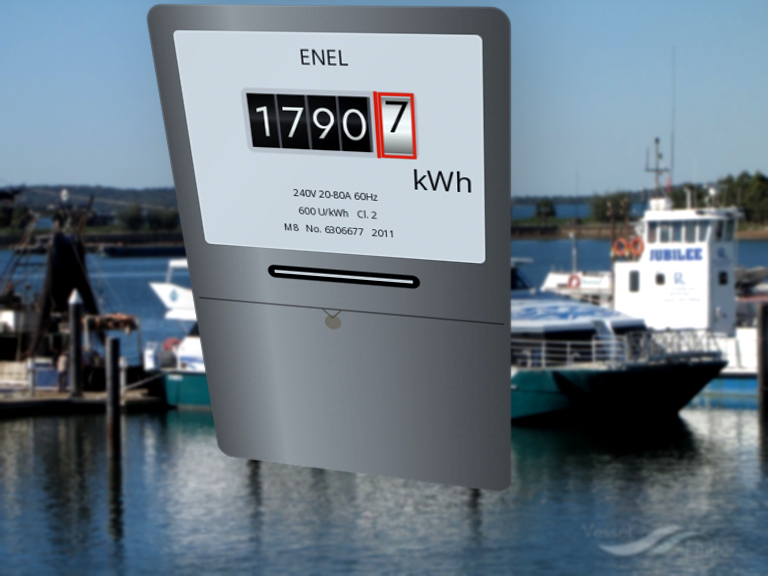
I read 1790.7 kWh
